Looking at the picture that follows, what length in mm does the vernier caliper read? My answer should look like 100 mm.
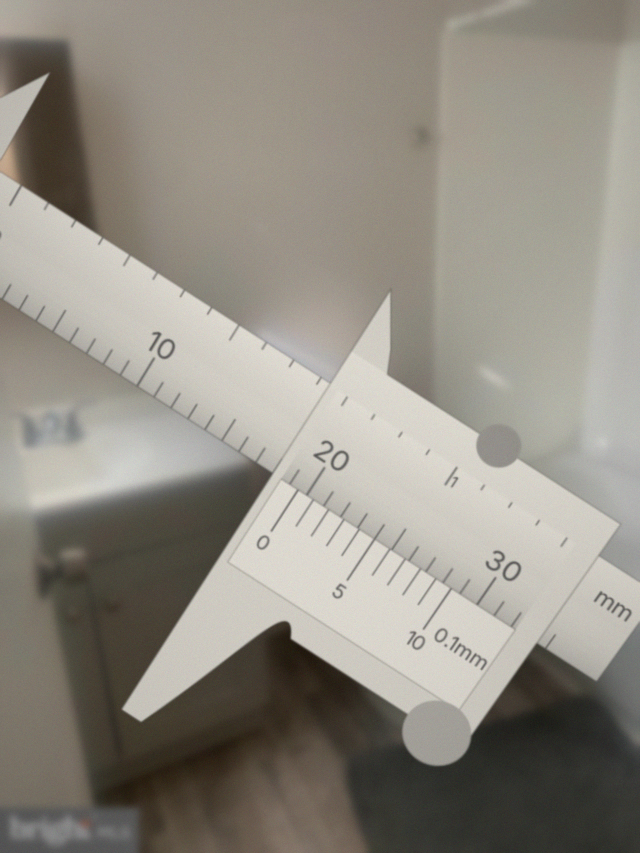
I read 19.5 mm
